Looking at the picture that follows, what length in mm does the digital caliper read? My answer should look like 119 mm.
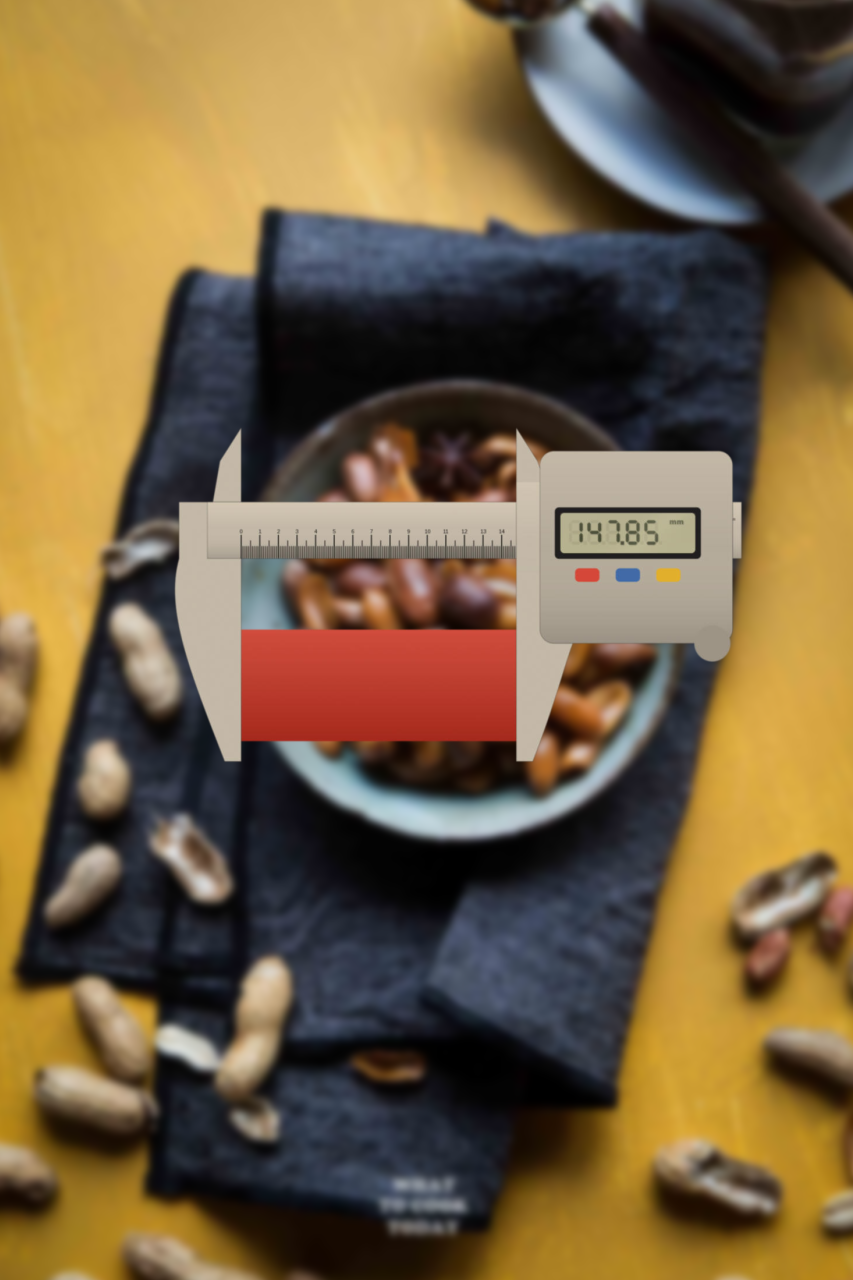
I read 147.85 mm
